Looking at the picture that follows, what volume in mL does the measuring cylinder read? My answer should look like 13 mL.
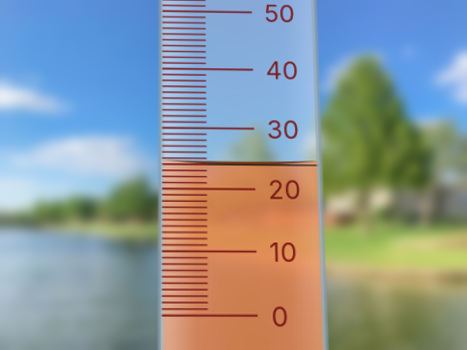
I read 24 mL
